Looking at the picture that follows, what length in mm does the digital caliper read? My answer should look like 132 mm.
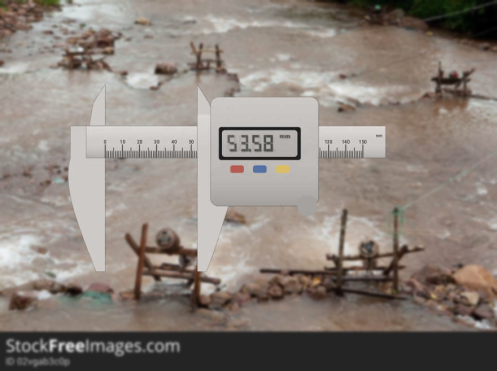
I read 53.58 mm
